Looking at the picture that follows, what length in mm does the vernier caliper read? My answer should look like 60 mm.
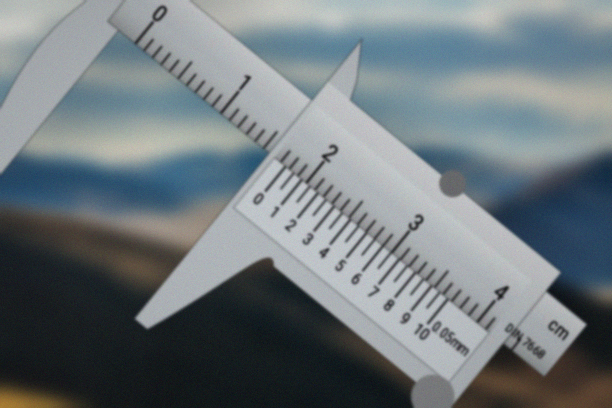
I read 17.6 mm
